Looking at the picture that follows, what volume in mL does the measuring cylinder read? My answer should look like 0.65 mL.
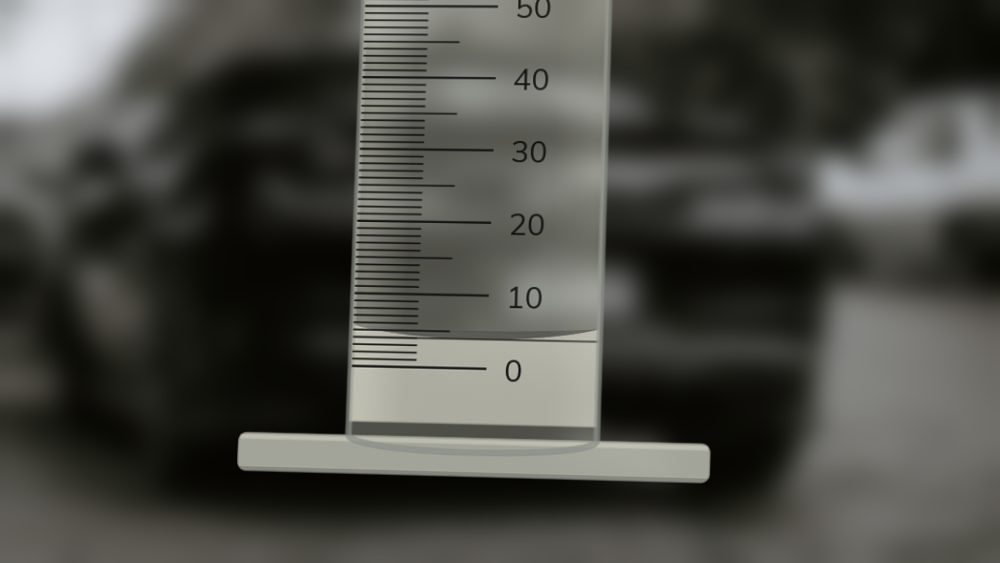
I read 4 mL
